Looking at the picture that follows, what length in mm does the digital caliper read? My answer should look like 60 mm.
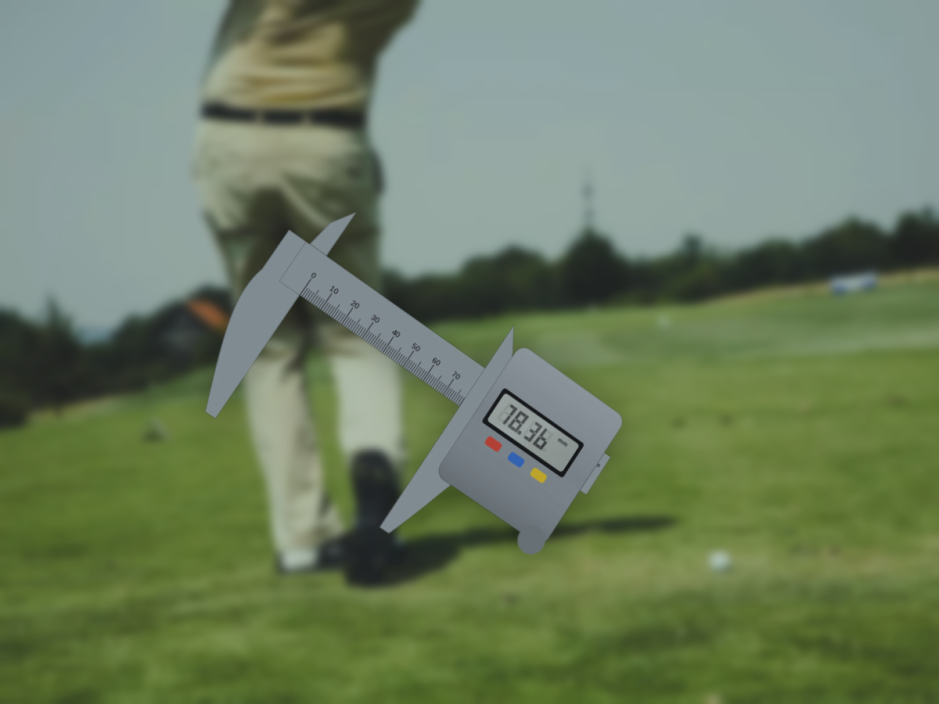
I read 78.36 mm
